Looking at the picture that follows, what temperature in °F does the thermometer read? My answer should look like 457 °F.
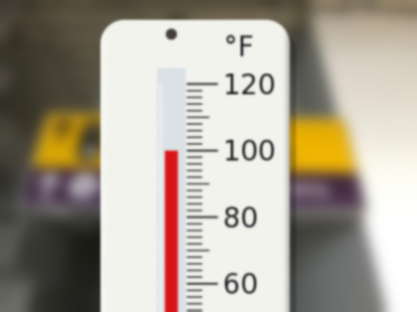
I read 100 °F
